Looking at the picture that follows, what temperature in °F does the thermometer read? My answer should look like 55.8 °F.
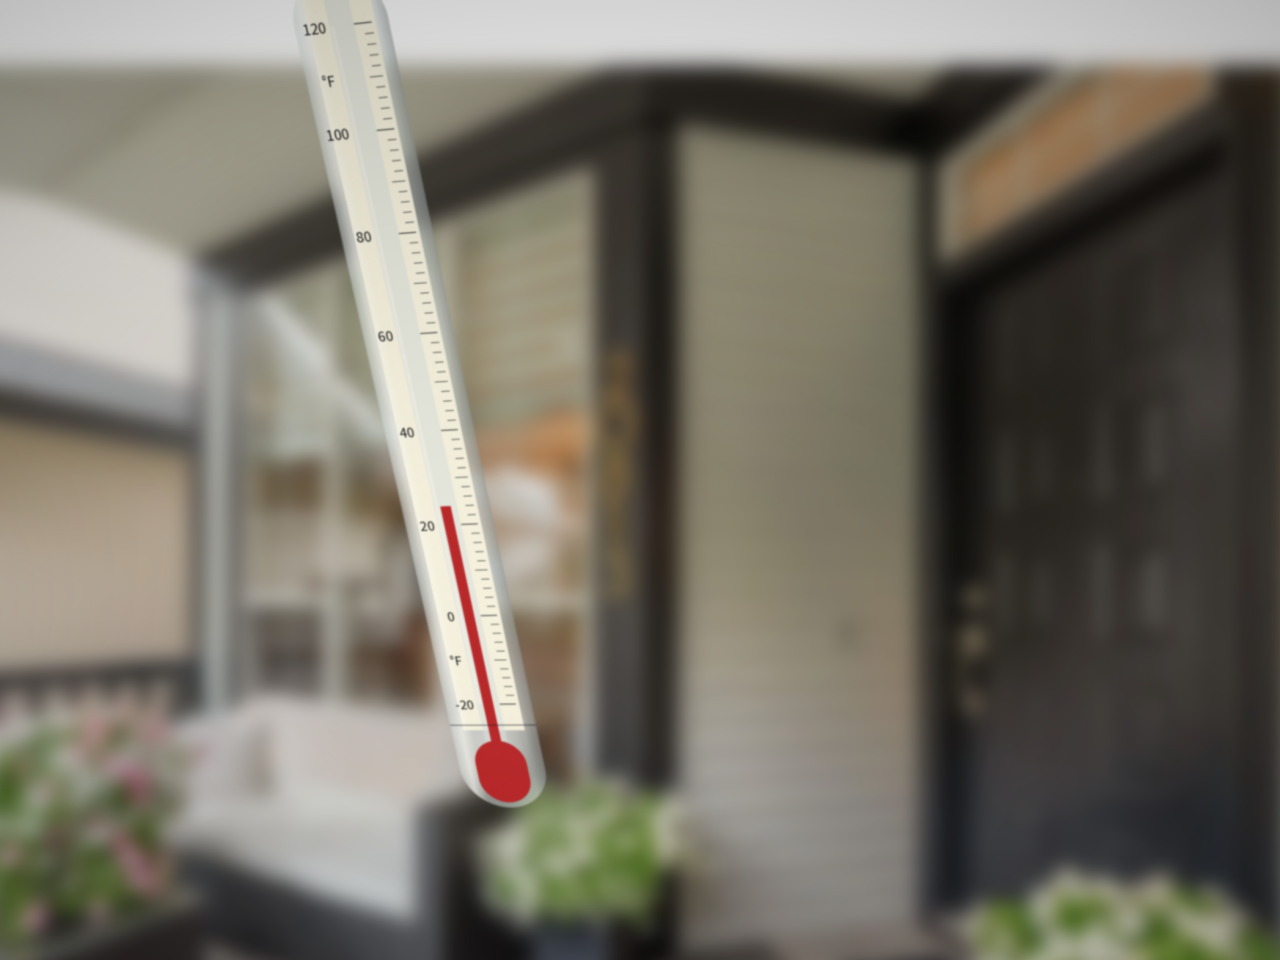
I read 24 °F
